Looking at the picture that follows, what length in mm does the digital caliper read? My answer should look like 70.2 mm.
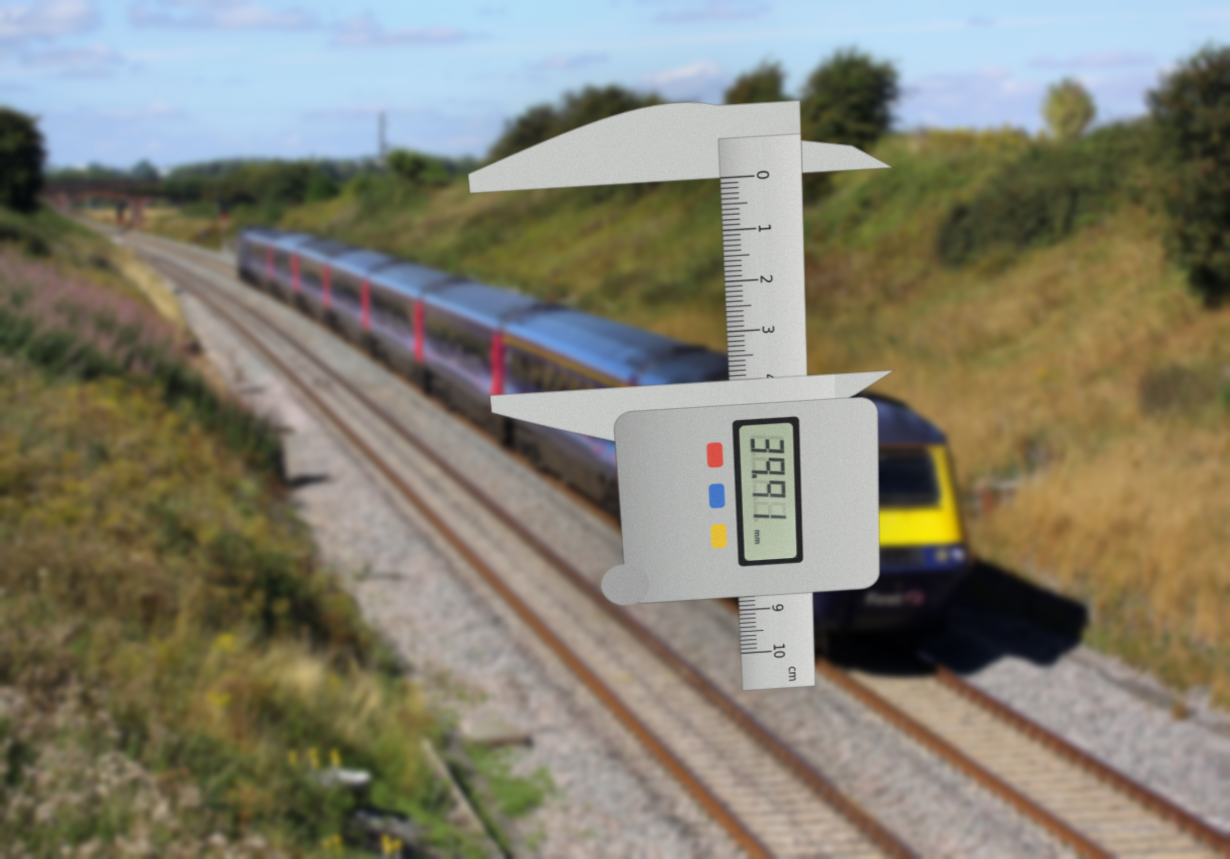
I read 39.91 mm
